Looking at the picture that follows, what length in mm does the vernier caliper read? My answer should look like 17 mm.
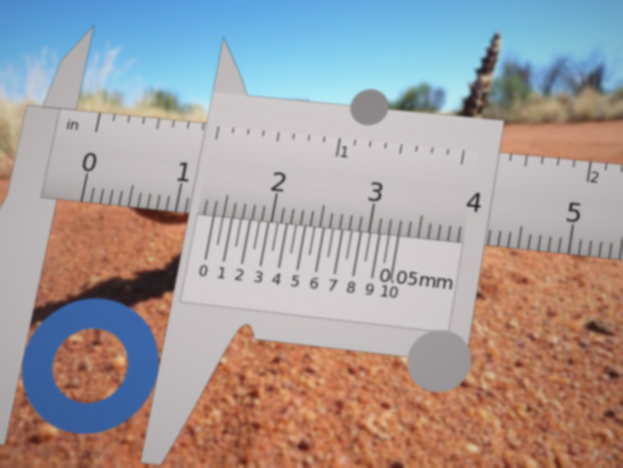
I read 14.0 mm
